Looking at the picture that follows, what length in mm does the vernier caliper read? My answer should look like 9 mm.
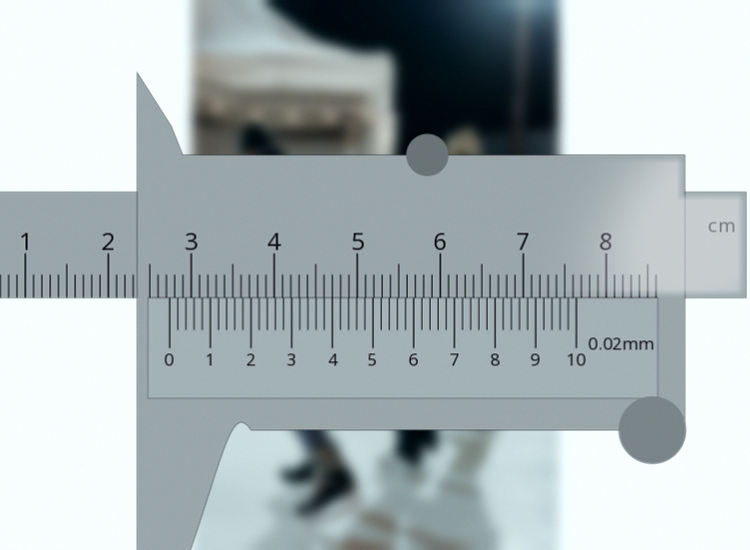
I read 27.4 mm
